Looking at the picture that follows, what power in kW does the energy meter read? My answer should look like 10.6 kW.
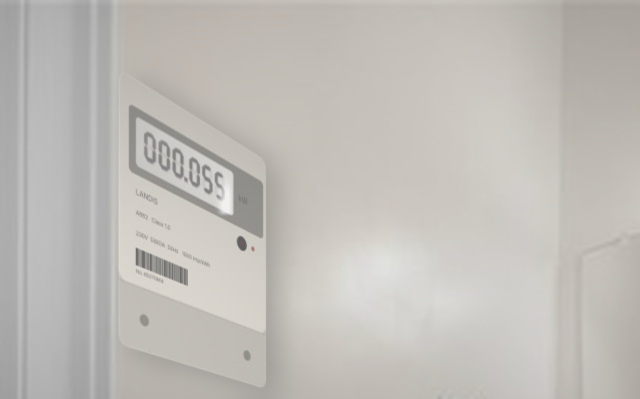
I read 0.055 kW
